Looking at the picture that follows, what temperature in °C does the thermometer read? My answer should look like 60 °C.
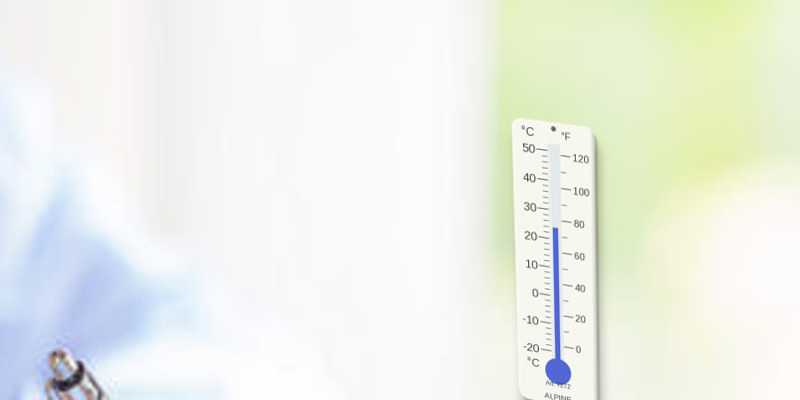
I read 24 °C
